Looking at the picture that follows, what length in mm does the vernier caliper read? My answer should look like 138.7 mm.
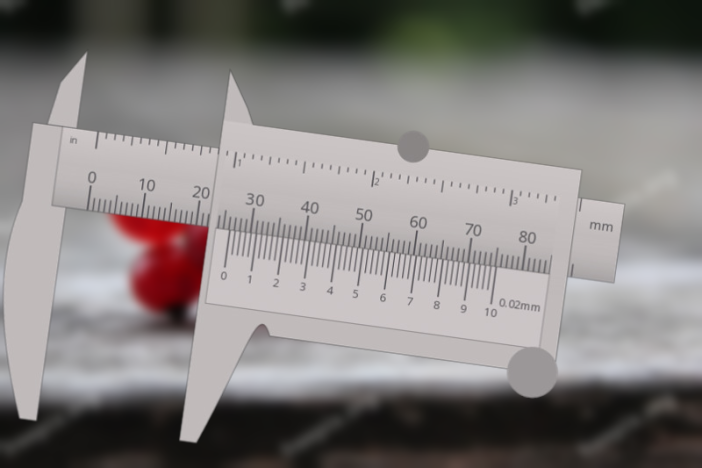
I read 26.2 mm
